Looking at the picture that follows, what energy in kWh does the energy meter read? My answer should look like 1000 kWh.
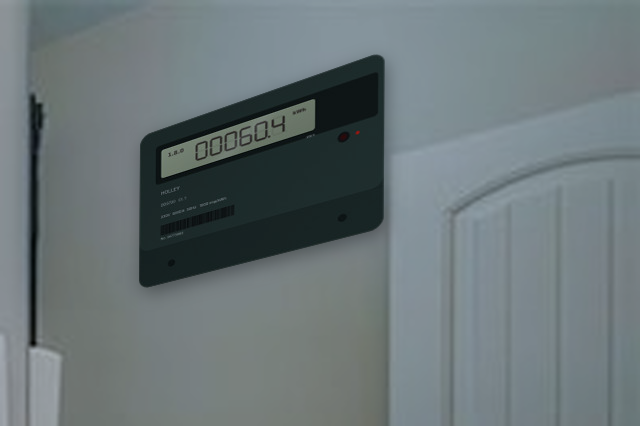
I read 60.4 kWh
